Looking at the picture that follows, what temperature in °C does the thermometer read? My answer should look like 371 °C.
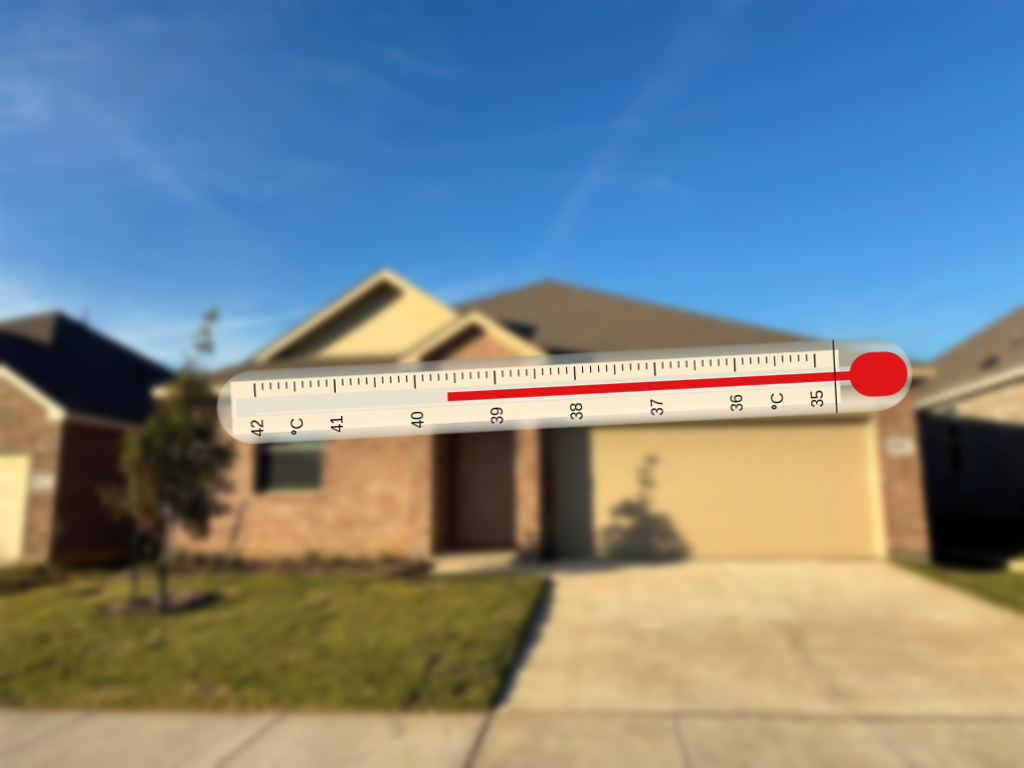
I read 39.6 °C
